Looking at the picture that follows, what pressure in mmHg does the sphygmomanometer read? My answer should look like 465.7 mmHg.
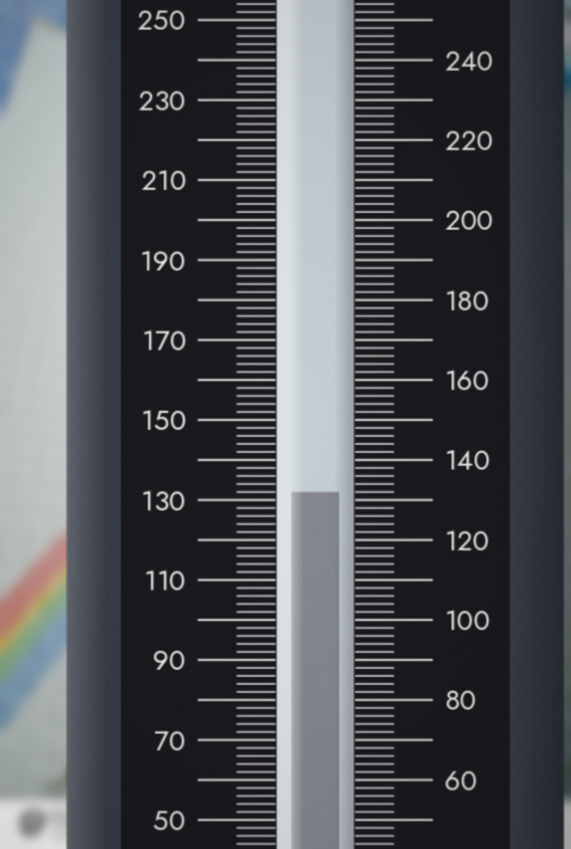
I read 132 mmHg
